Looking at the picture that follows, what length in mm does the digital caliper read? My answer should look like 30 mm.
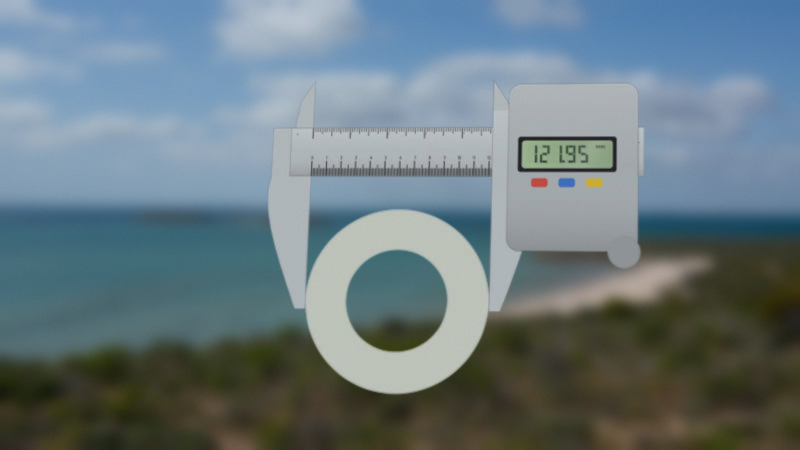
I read 121.95 mm
